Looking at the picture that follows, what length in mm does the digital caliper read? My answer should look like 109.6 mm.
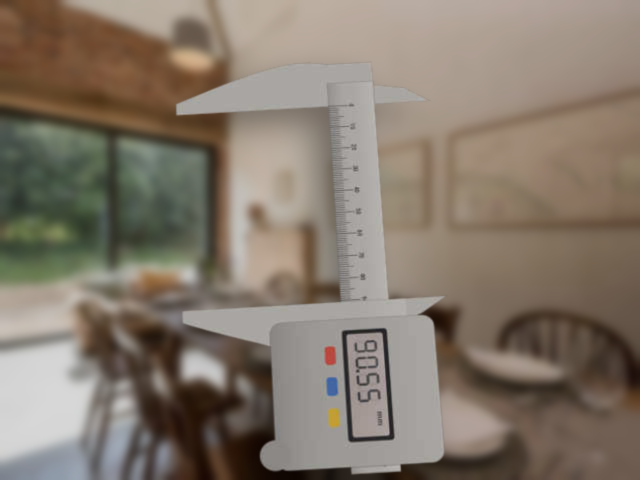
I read 90.55 mm
